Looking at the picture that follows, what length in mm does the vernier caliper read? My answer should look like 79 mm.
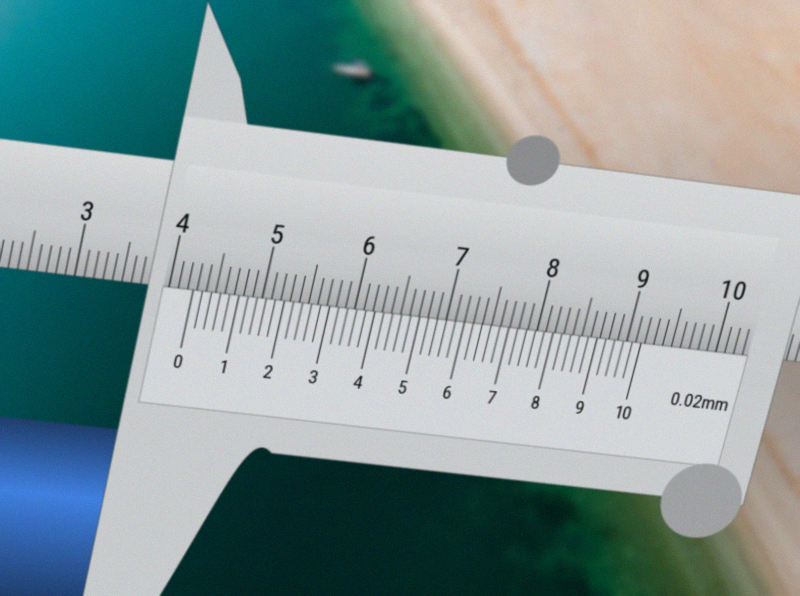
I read 42.6 mm
